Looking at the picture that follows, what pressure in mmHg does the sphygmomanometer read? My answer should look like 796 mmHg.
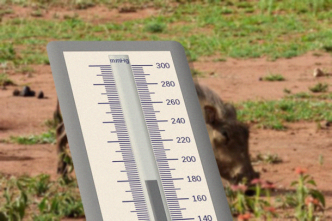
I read 180 mmHg
